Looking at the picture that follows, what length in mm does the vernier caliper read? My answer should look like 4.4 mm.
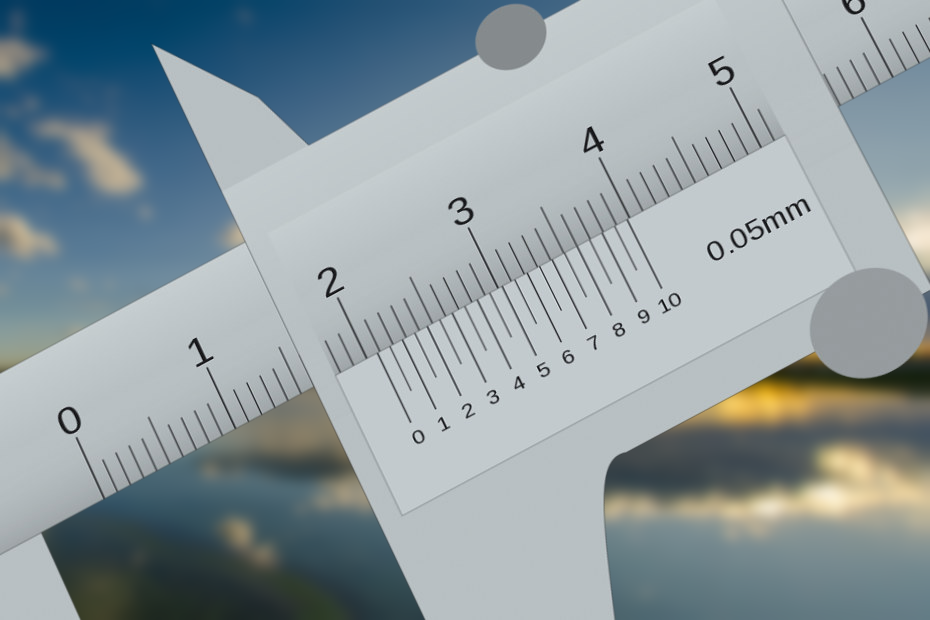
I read 20.8 mm
